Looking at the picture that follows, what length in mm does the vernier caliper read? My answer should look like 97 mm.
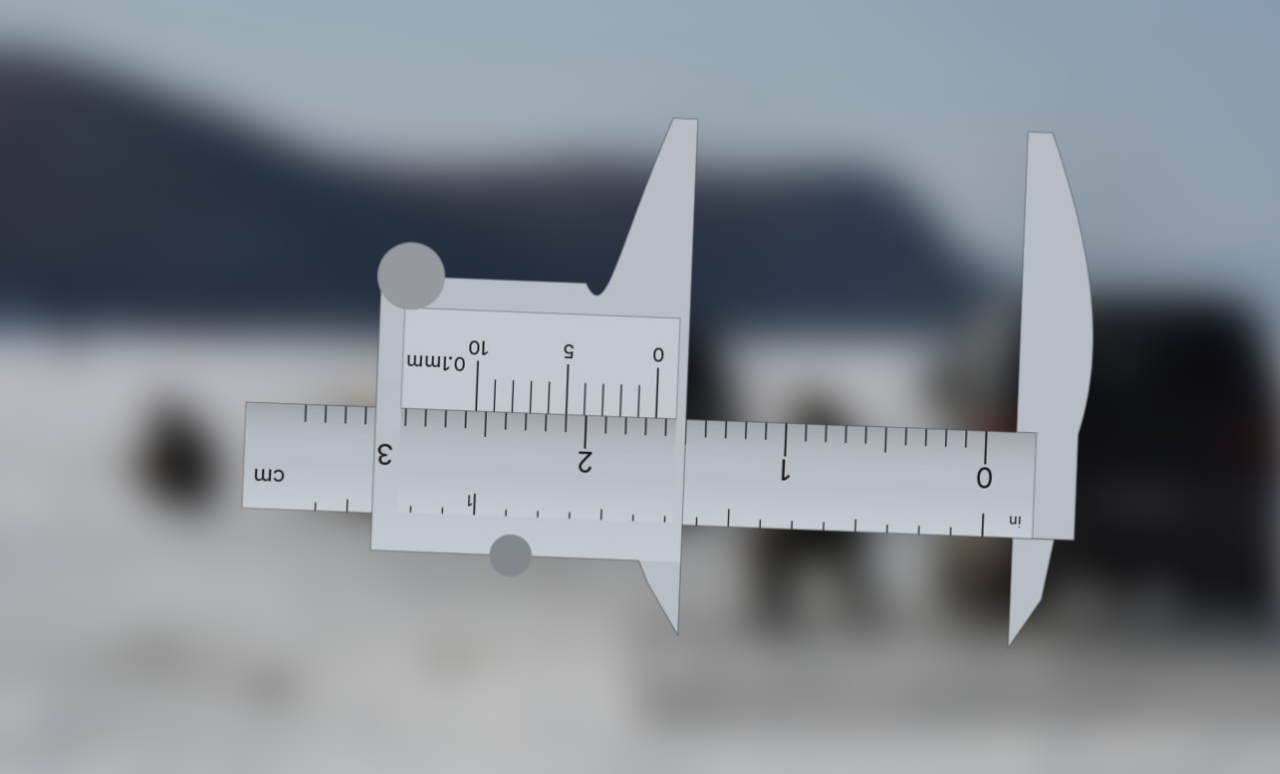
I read 16.5 mm
